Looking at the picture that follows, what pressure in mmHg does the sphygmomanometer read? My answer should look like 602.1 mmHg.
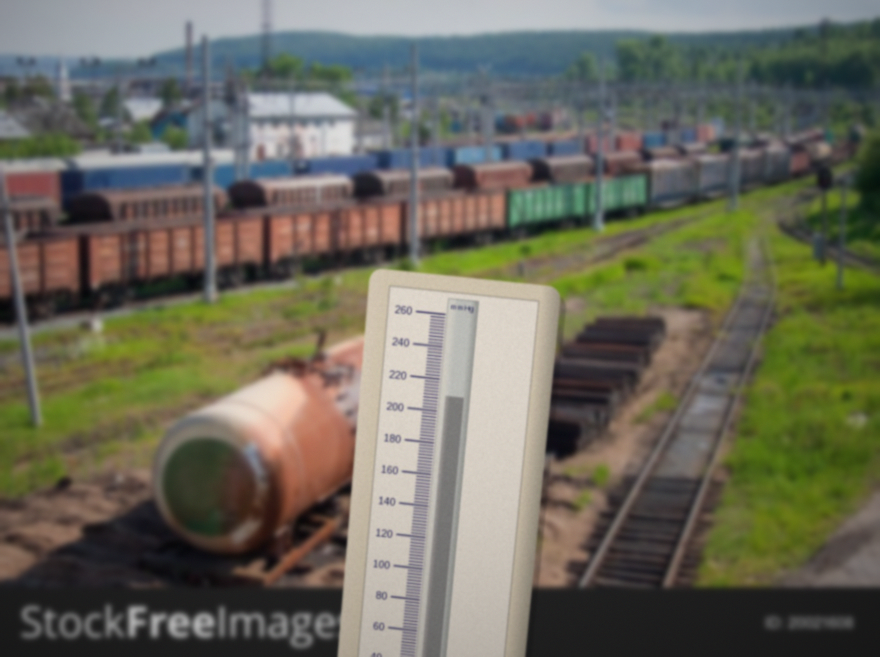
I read 210 mmHg
